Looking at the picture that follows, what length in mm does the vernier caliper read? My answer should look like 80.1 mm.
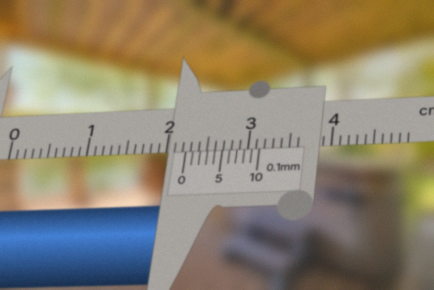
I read 22.4 mm
